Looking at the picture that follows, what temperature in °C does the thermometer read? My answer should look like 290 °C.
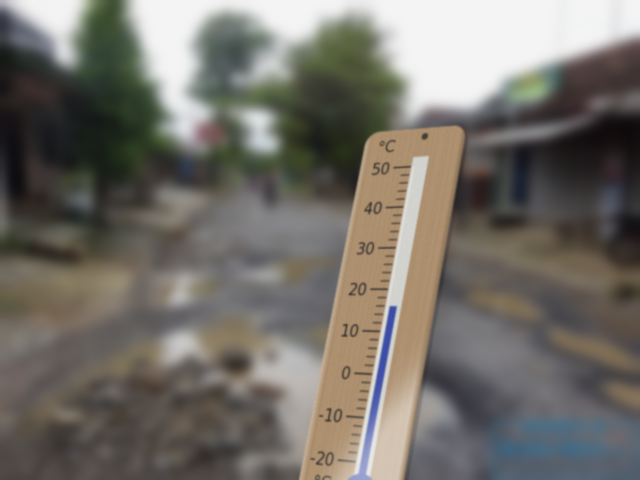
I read 16 °C
